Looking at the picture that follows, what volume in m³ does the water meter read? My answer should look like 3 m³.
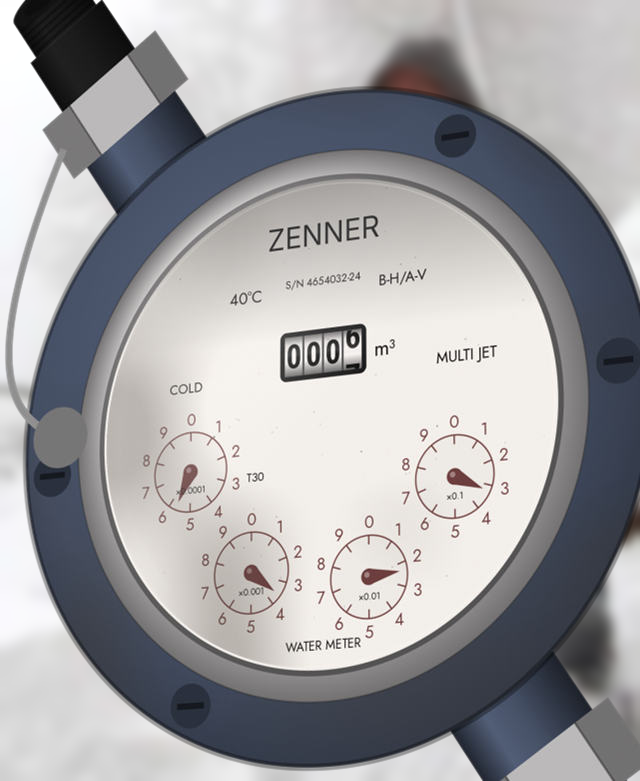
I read 6.3235 m³
